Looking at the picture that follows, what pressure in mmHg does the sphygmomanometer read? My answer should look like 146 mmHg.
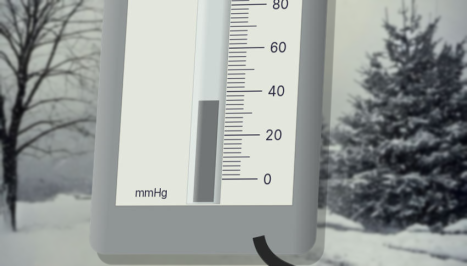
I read 36 mmHg
